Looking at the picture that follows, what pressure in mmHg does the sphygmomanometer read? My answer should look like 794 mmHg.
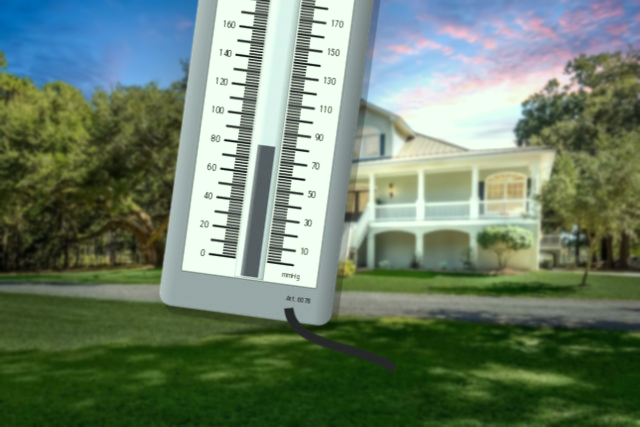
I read 80 mmHg
